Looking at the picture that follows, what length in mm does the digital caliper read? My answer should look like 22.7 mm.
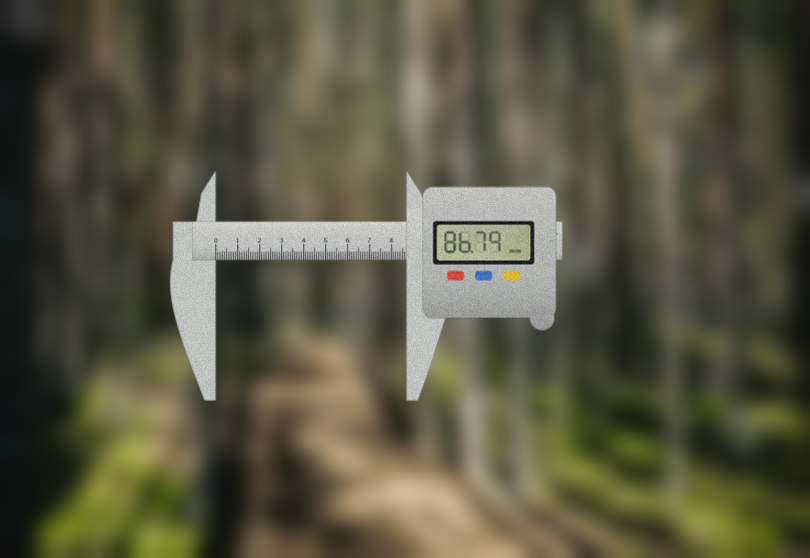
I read 86.79 mm
